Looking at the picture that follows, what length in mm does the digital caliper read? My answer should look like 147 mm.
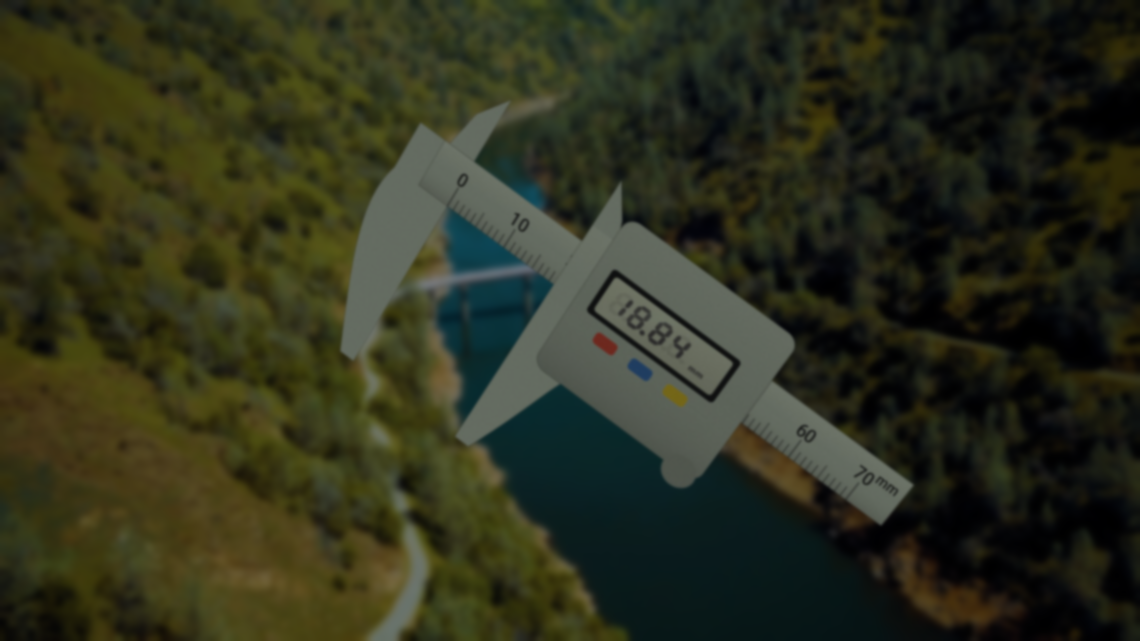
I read 18.84 mm
